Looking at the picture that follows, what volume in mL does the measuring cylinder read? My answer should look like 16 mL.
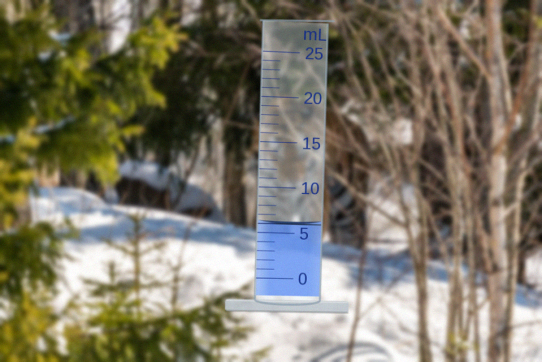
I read 6 mL
